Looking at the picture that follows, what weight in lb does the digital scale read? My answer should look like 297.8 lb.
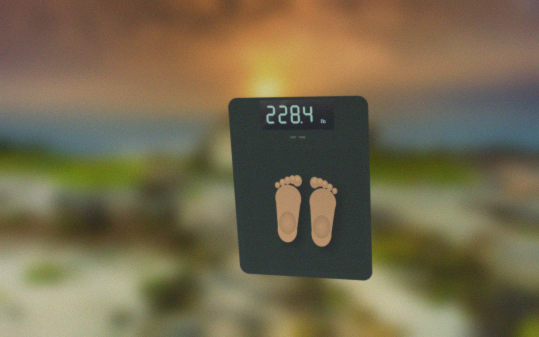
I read 228.4 lb
